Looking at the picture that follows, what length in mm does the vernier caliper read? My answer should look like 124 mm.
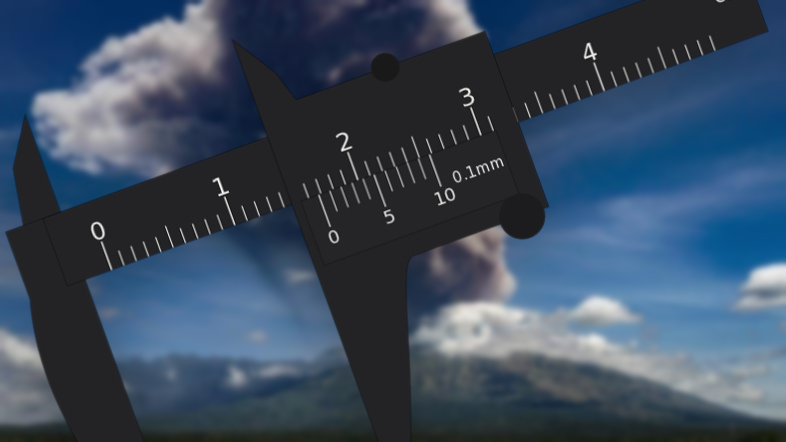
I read 16.8 mm
